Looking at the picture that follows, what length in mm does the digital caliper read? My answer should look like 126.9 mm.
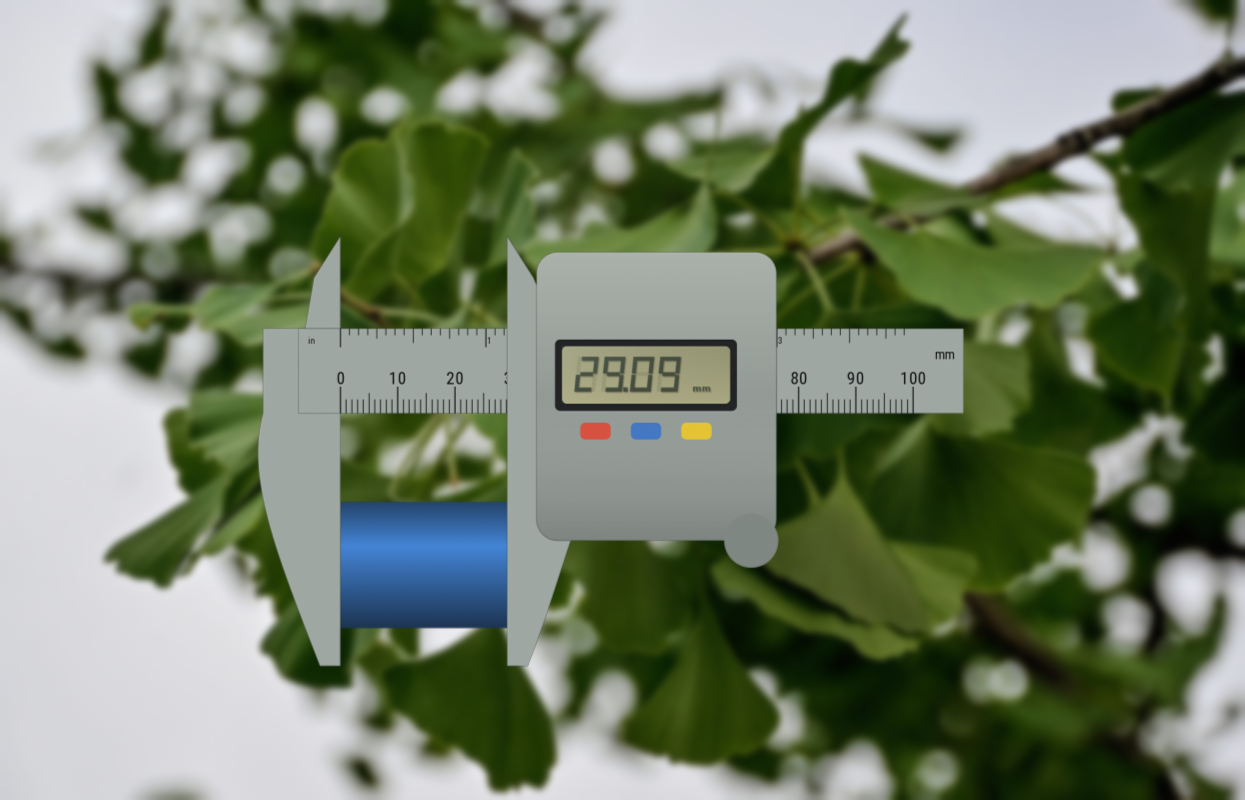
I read 29.09 mm
